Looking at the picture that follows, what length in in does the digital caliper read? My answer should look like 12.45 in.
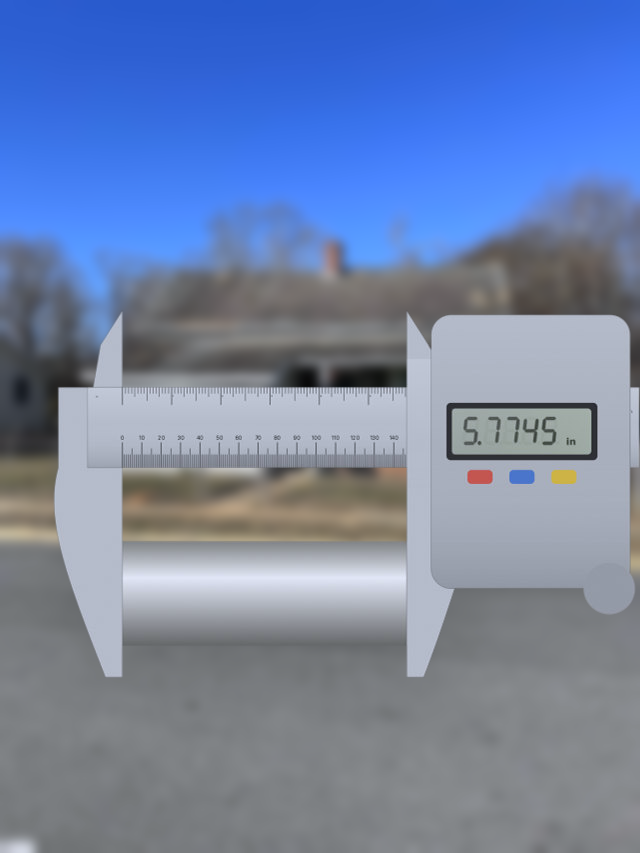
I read 5.7745 in
